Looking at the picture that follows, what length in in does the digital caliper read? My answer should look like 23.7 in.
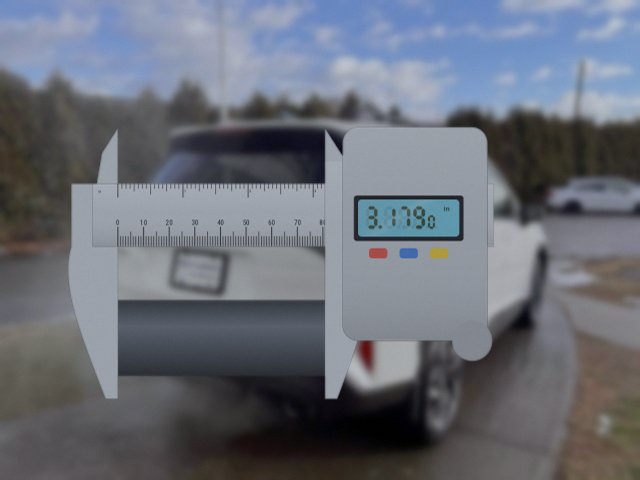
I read 3.1790 in
